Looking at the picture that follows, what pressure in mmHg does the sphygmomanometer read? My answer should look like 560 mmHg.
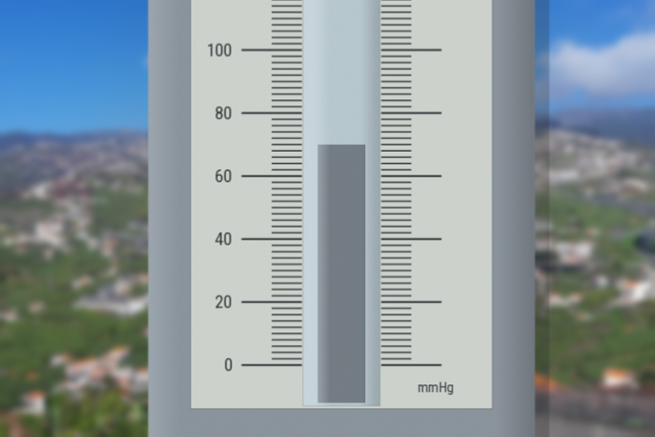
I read 70 mmHg
